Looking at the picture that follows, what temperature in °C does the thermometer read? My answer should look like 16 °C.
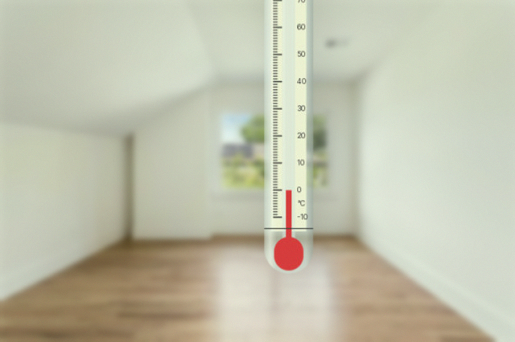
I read 0 °C
